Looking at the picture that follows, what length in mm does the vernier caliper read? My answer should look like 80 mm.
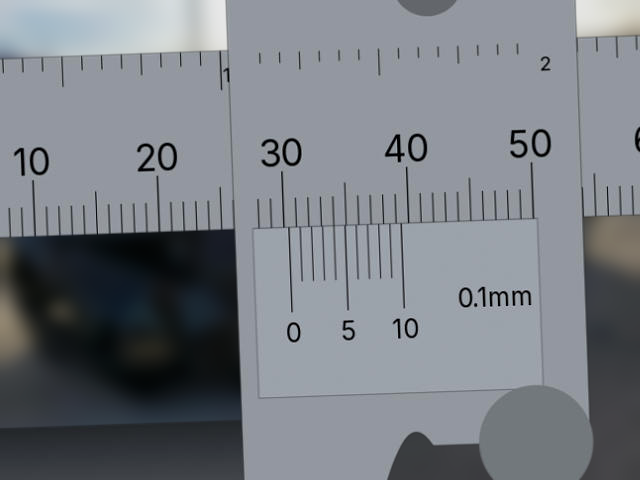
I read 30.4 mm
